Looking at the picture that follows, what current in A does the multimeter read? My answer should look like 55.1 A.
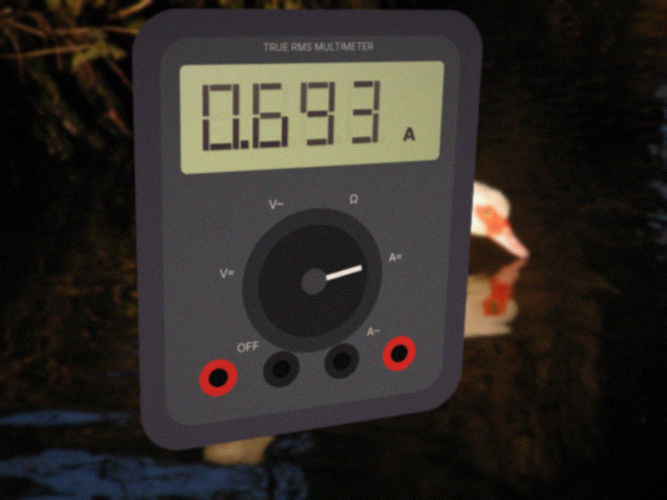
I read 0.693 A
